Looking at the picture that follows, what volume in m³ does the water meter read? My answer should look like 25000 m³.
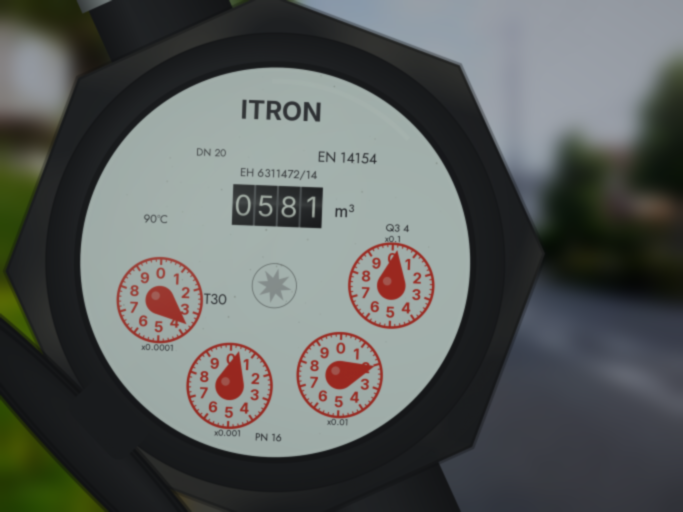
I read 581.0203 m³
